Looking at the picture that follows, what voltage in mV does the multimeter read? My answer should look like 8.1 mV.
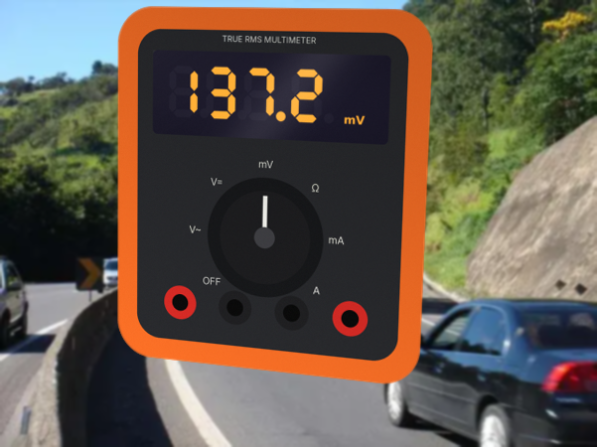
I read 137.2 mV
